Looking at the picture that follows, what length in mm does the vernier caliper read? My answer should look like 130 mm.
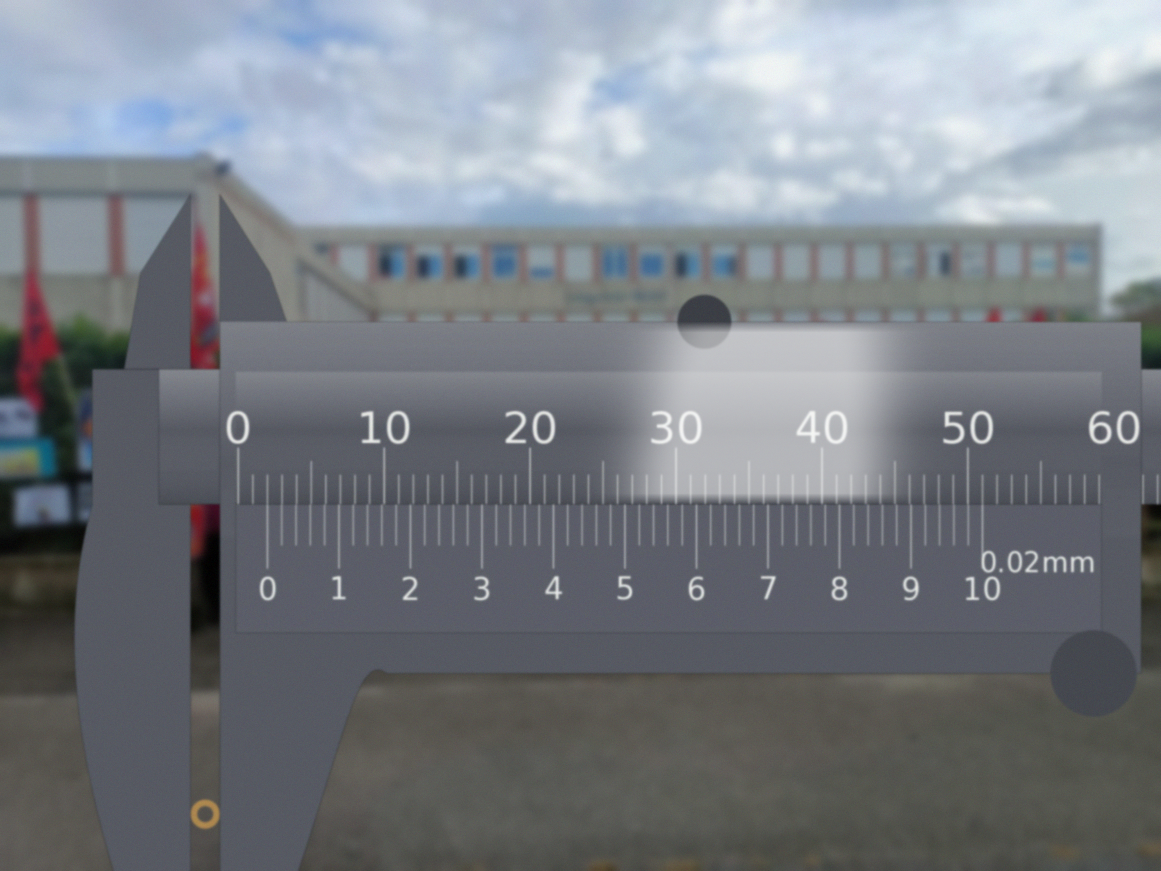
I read 2.0 mm
